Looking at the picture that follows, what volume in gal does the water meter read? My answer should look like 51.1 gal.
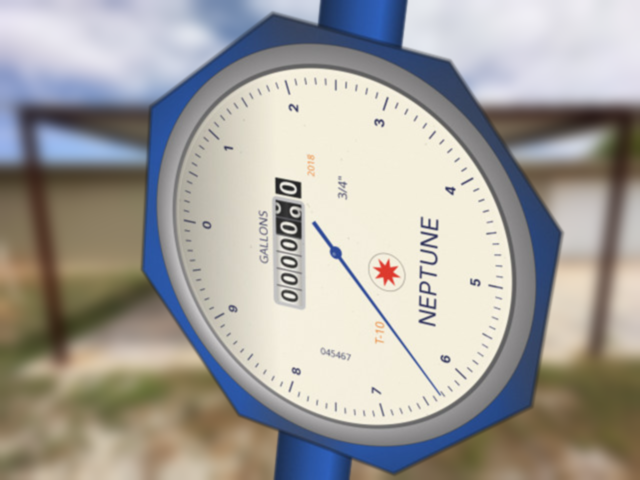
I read 86.3 gal
